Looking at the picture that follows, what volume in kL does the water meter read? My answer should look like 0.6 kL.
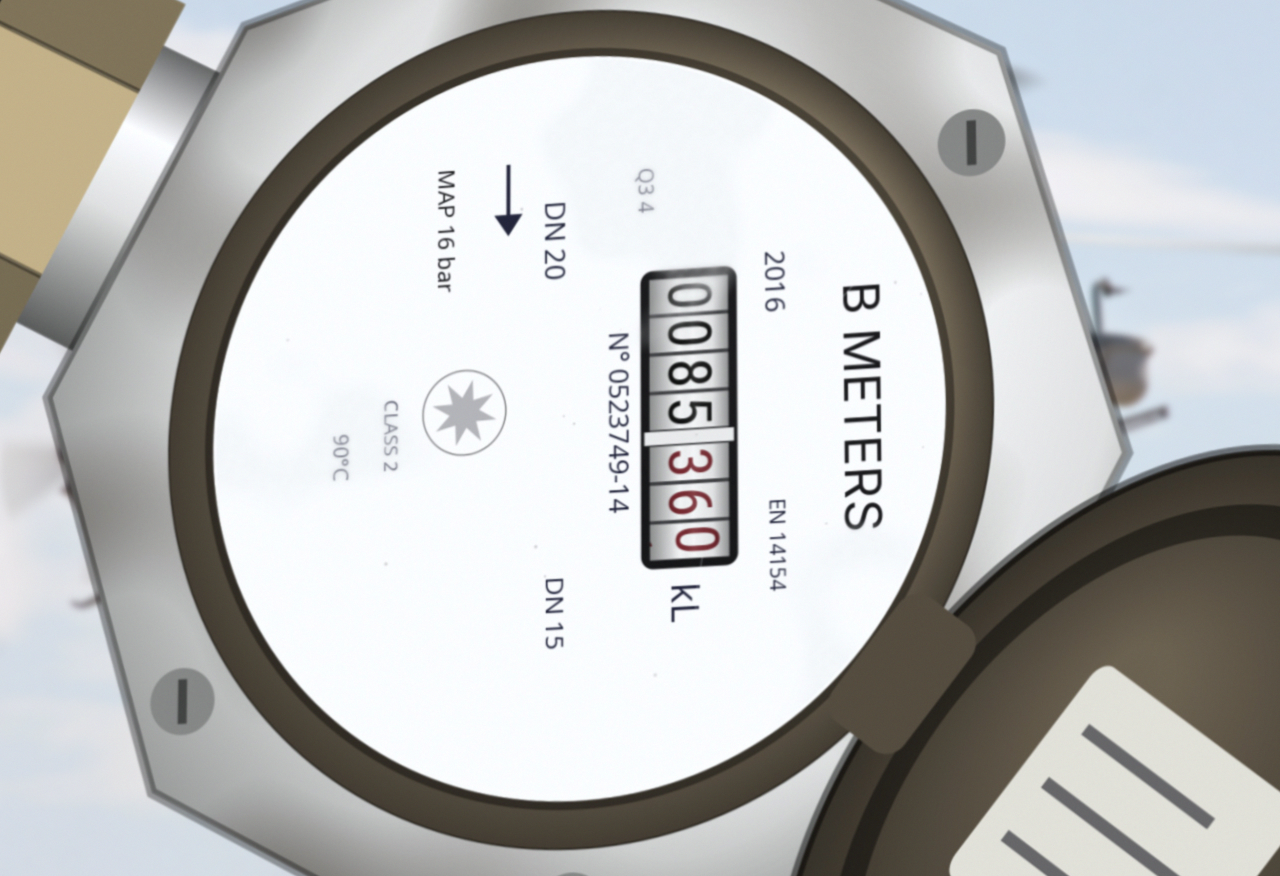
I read 85.360 kL
